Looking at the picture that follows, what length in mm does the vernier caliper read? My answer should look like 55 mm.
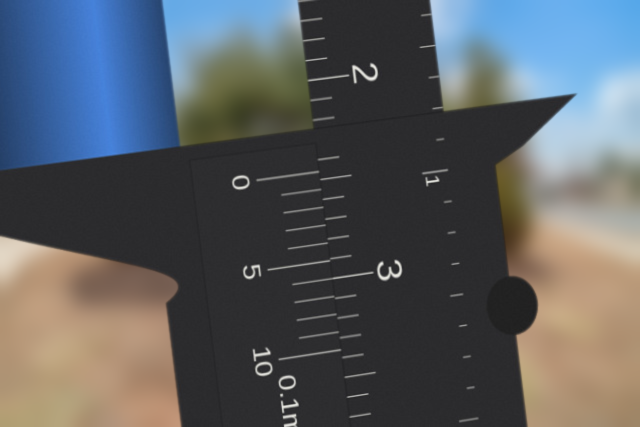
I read 24.6 mm
